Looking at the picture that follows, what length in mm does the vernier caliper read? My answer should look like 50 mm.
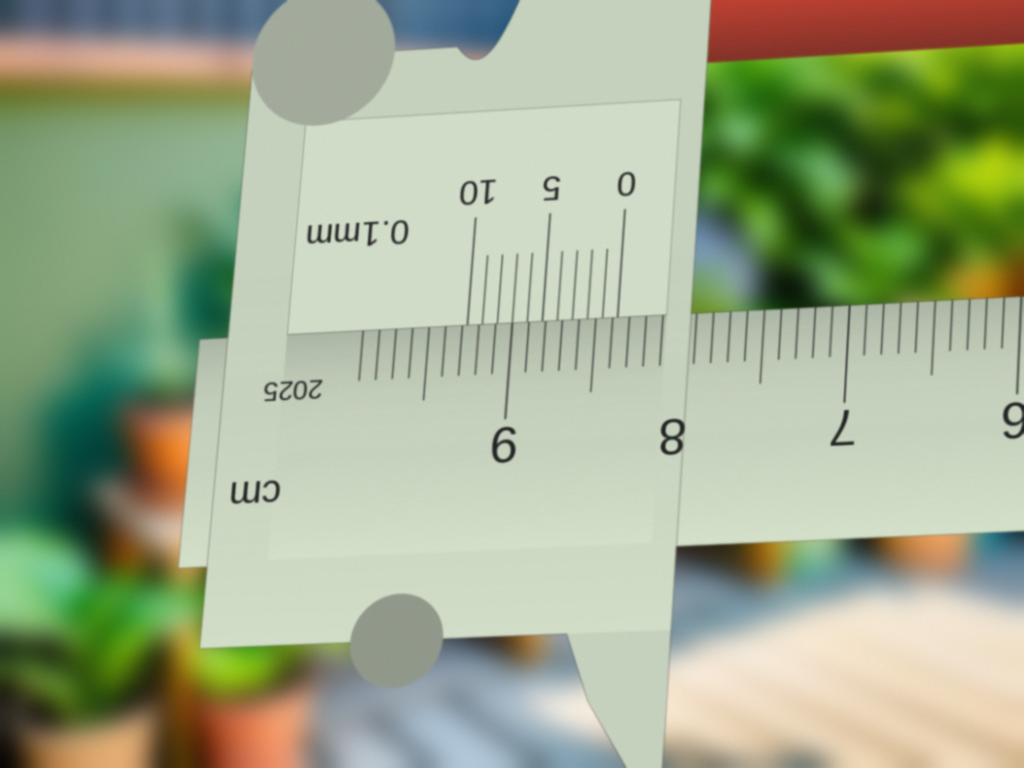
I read 83.7 mm
